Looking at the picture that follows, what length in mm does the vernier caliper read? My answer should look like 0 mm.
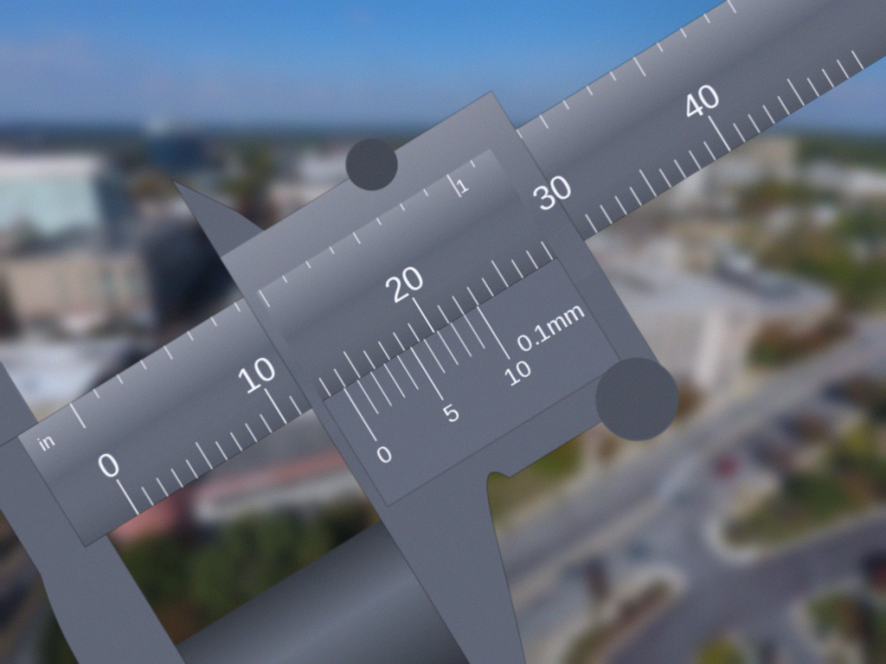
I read 13.9 mm
